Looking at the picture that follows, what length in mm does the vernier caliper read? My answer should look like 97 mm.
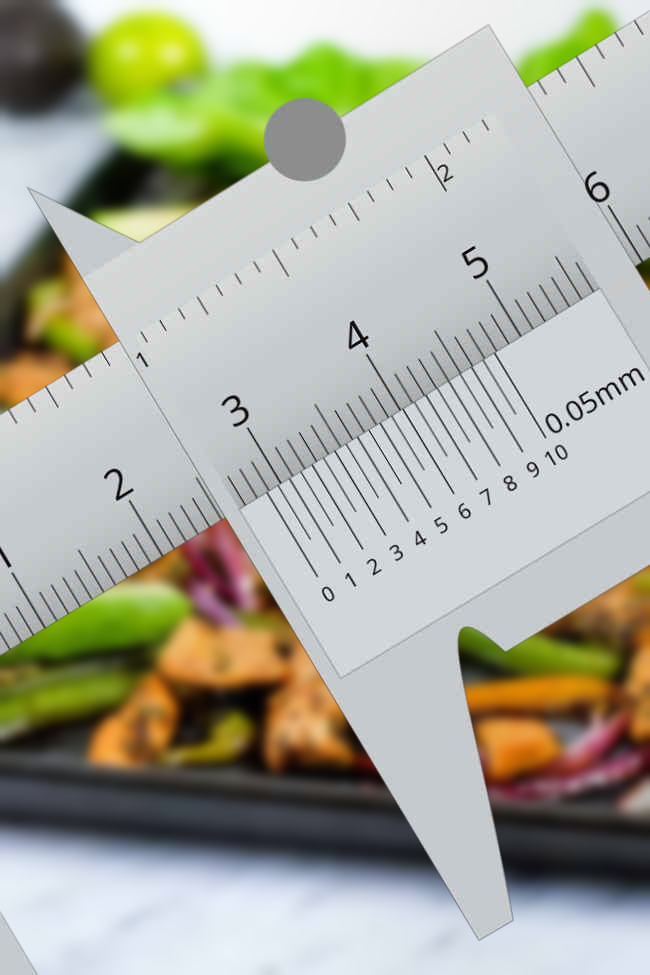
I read 28.8 mm
